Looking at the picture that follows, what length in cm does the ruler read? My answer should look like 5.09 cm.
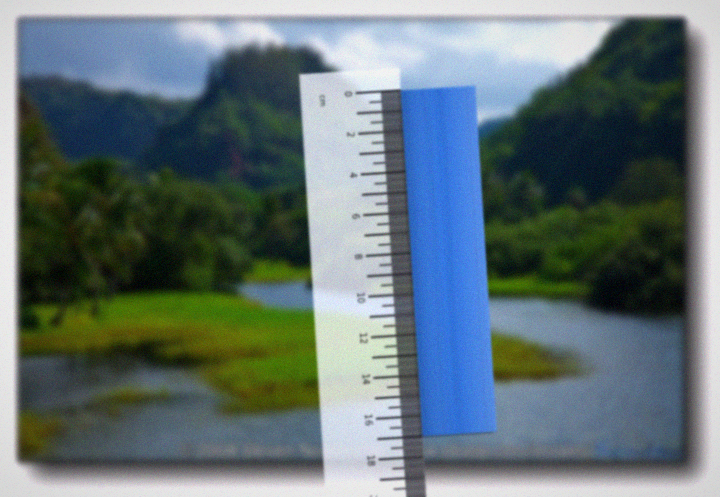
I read 17 cm
